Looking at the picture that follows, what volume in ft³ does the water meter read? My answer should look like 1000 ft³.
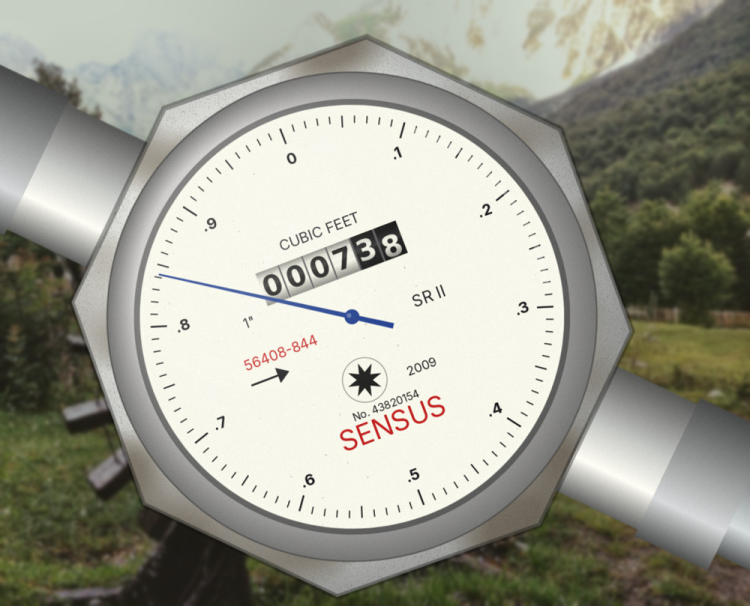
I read 737.84 ft³
